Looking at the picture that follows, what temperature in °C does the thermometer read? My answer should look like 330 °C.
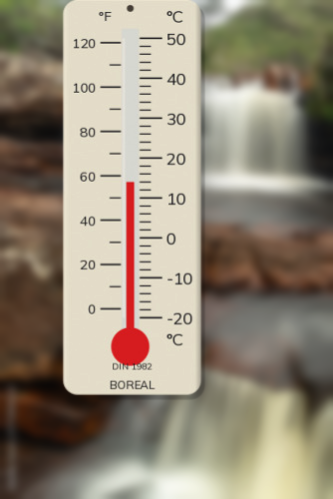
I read 14 °C
